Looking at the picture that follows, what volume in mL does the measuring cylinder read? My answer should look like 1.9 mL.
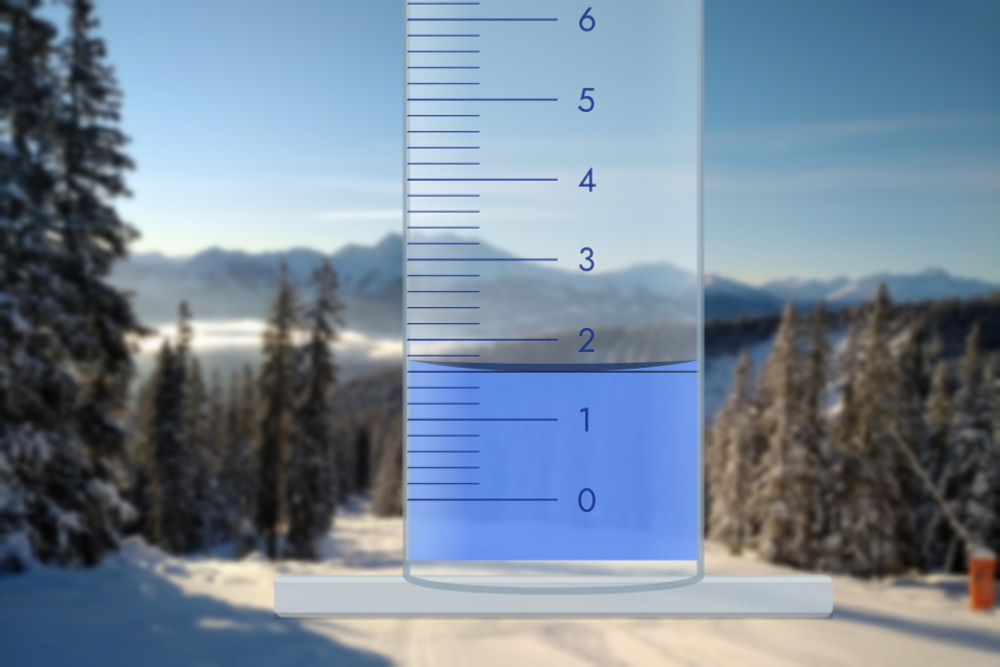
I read 1.6 mL
